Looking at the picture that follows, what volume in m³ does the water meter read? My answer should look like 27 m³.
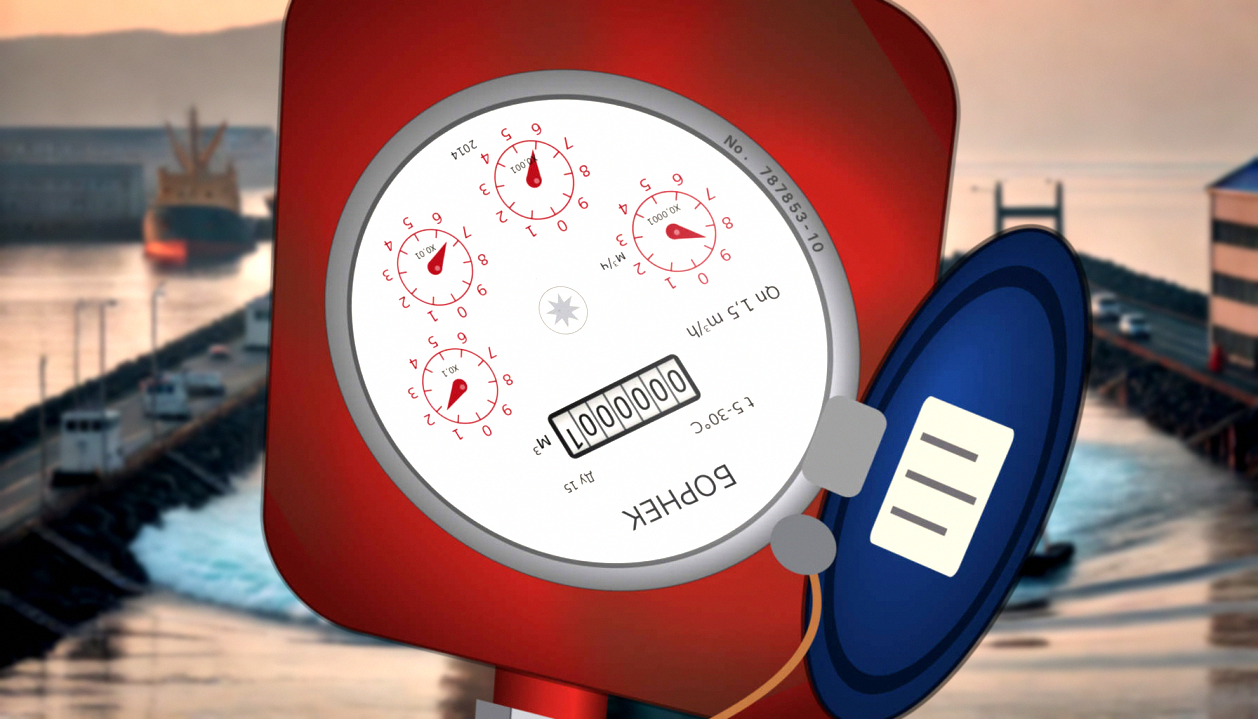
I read 1.1658 m³
